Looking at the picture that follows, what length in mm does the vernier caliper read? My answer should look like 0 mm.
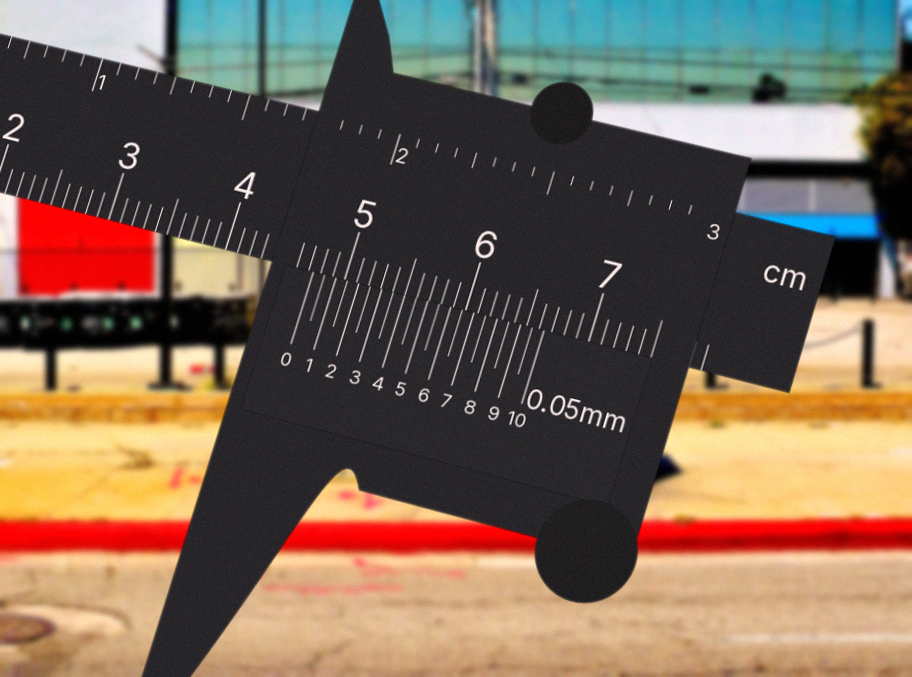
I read 47.4 mm
